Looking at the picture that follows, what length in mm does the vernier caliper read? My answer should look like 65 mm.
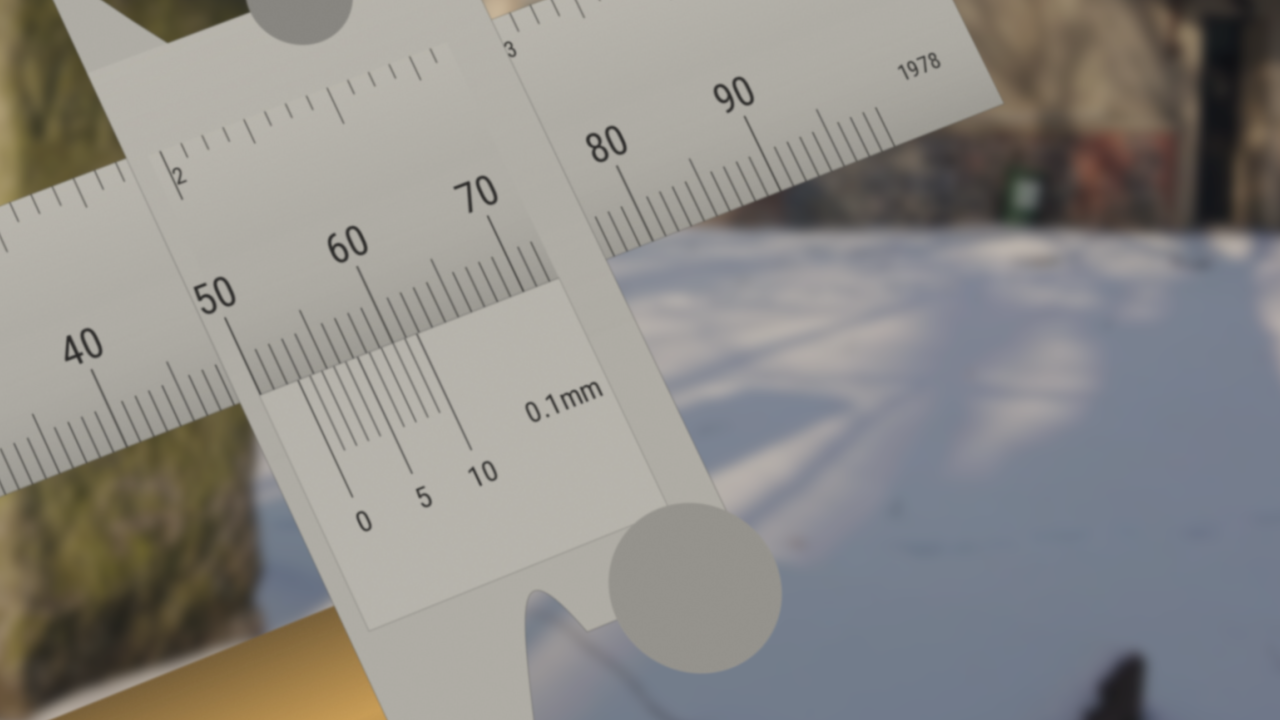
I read 52.8 mm
